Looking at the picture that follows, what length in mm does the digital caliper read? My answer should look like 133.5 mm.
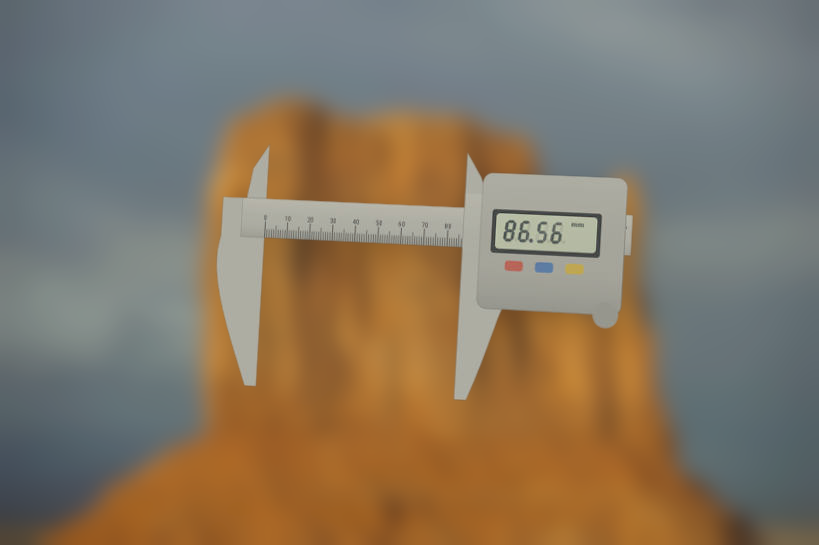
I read 86.56 mm
